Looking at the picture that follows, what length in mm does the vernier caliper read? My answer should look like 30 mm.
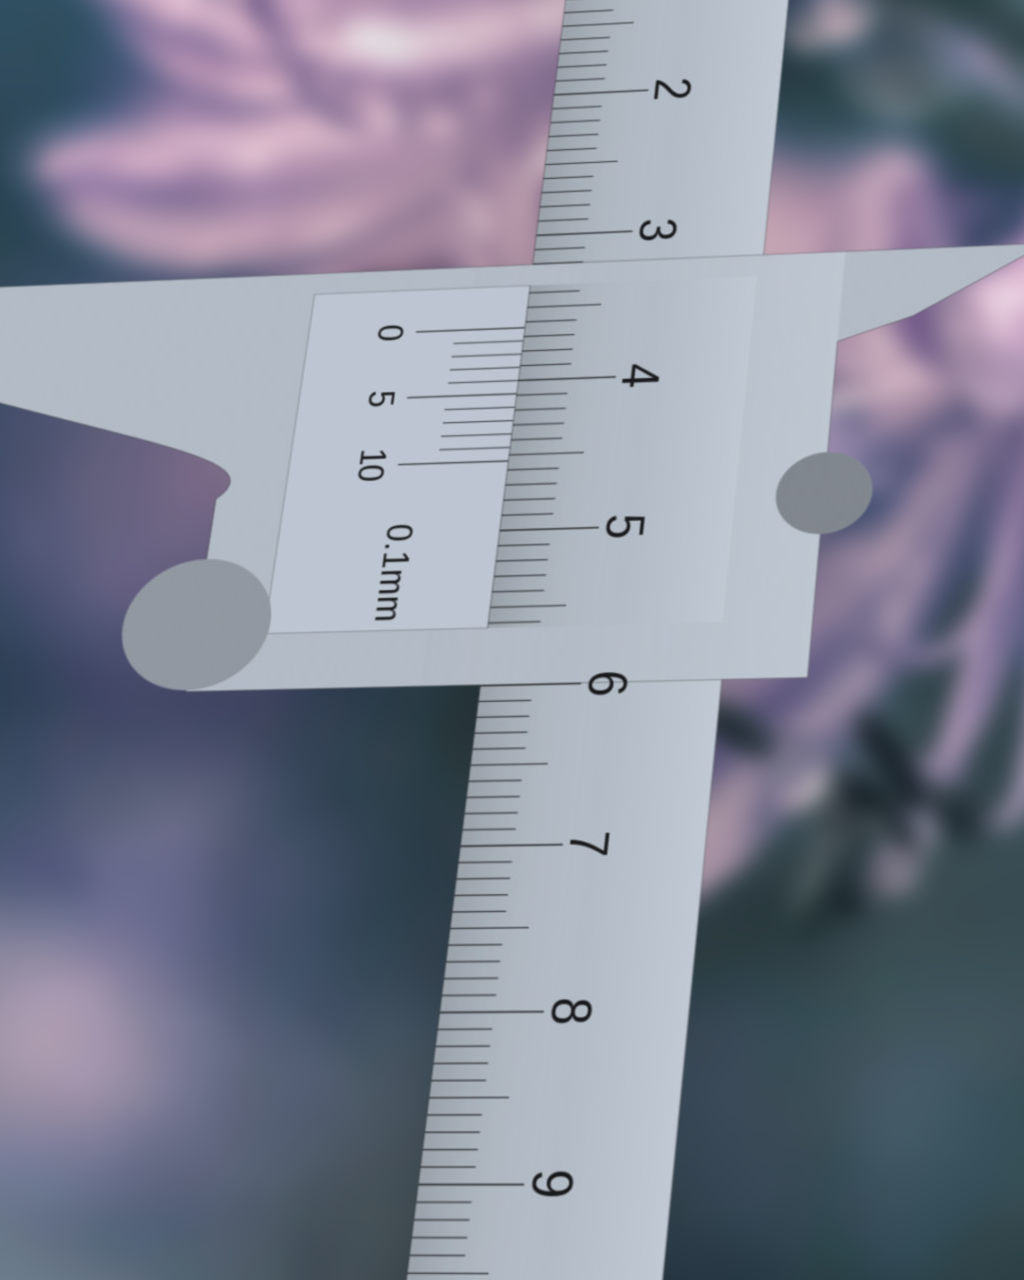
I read 36.4 mm
